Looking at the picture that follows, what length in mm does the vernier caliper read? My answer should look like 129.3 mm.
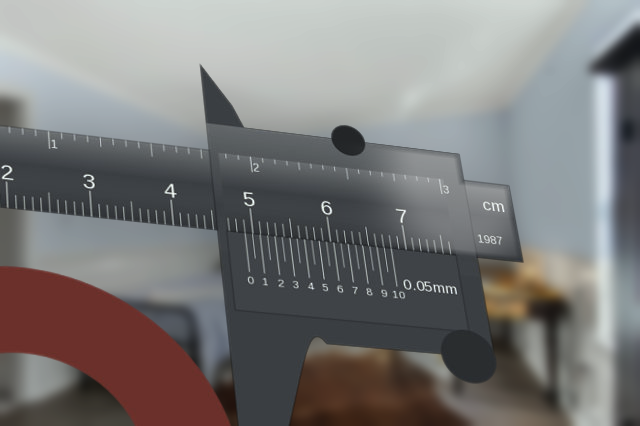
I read 49.0 mm
